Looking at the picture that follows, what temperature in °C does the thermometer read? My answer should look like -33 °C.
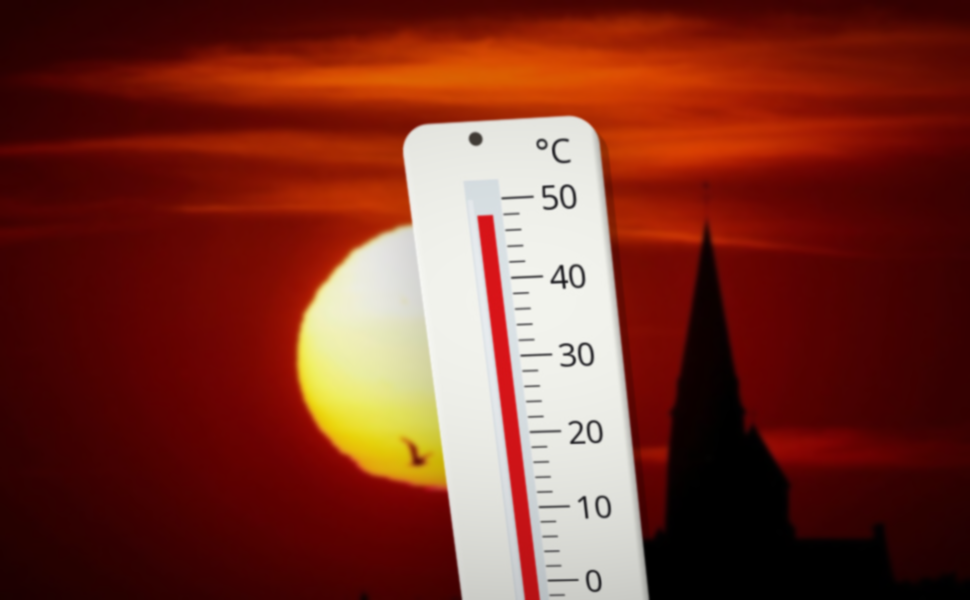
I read 48 °C
